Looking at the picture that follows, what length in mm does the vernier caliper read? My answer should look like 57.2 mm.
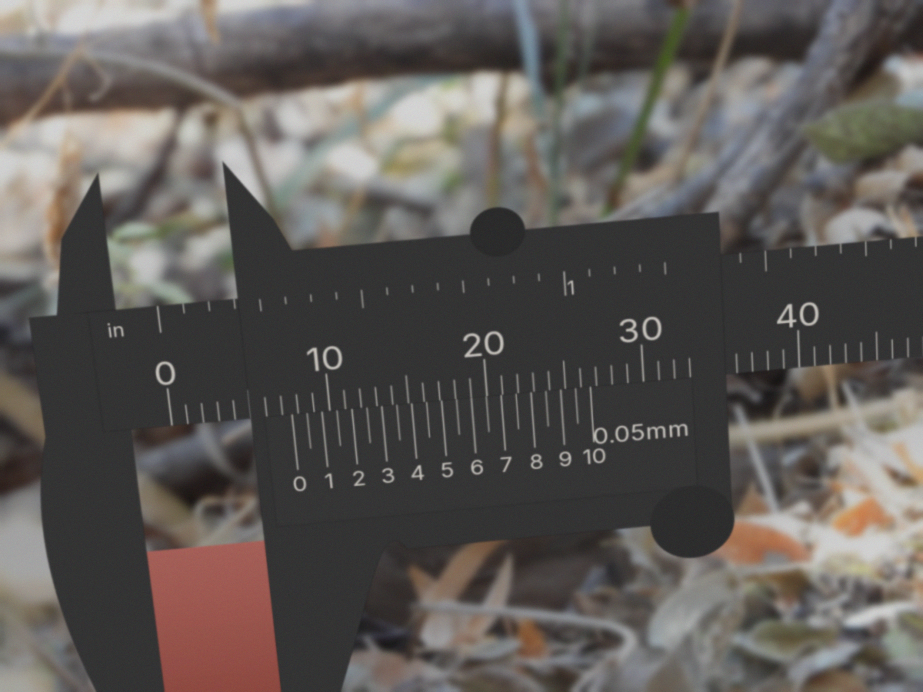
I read 7.6 mm
